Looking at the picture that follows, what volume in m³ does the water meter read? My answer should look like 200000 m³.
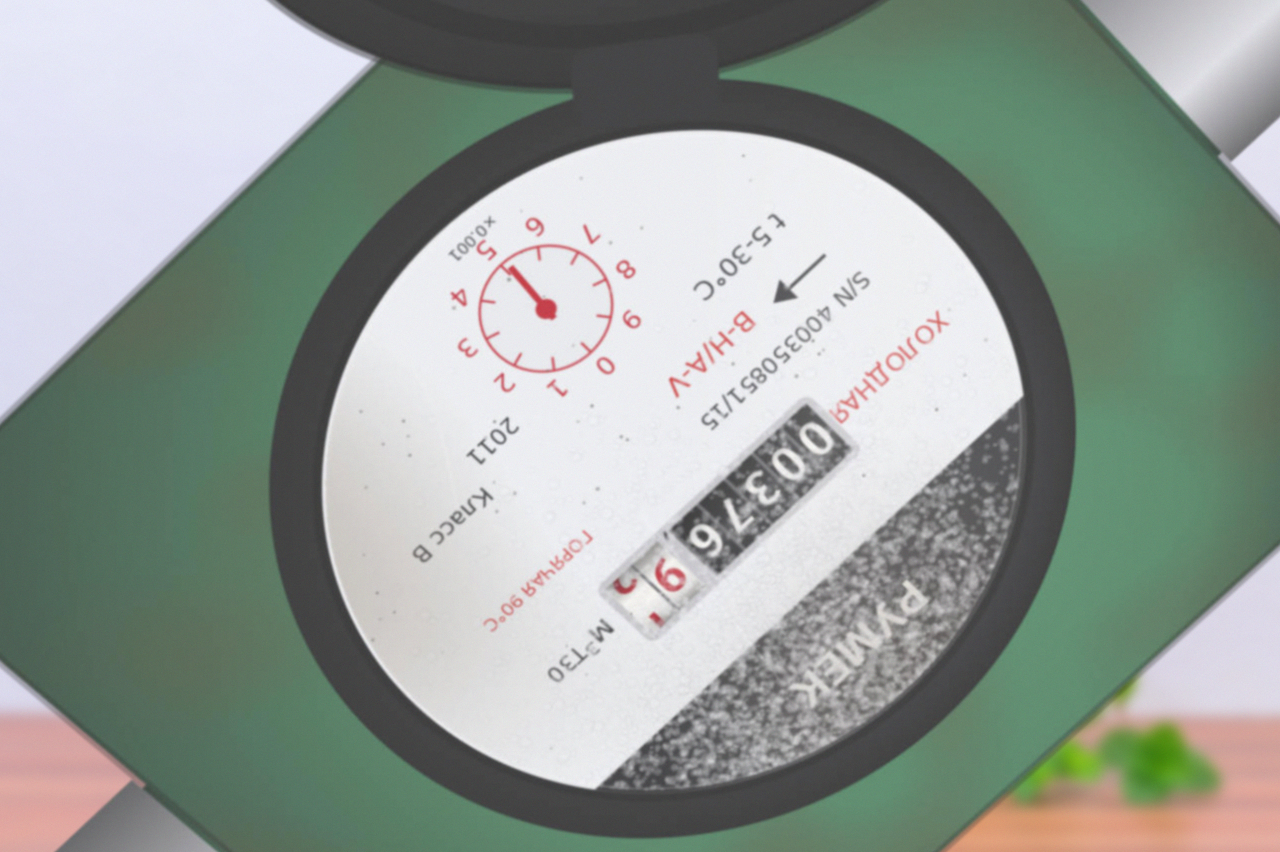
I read 376.915 m³
